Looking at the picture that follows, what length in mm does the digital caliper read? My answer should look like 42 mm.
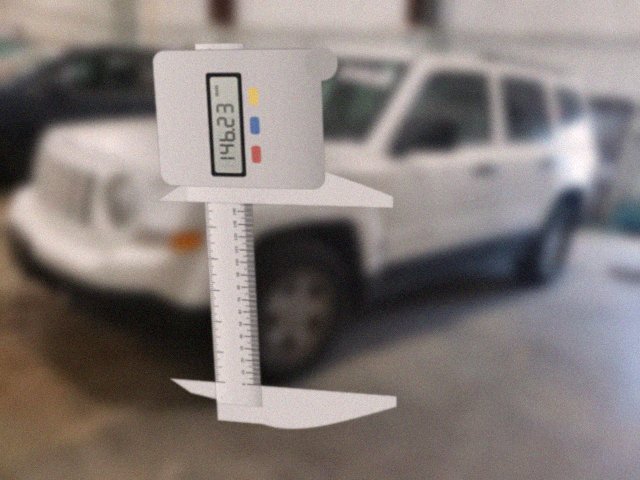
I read 146.23 mm
